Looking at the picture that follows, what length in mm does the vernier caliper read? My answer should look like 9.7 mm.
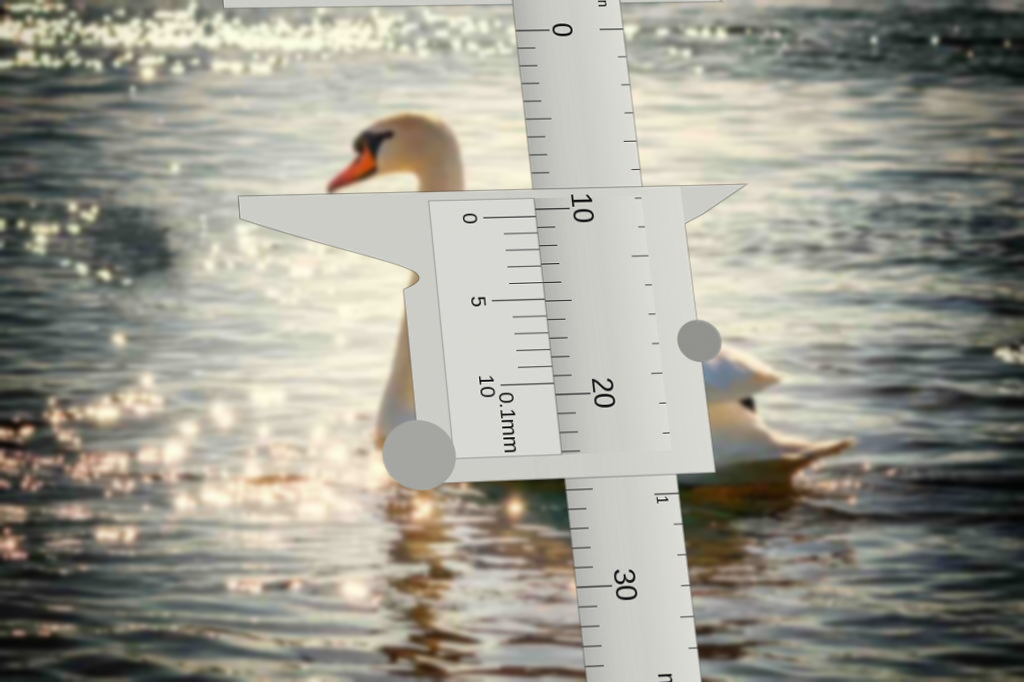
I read 10.4 mm
